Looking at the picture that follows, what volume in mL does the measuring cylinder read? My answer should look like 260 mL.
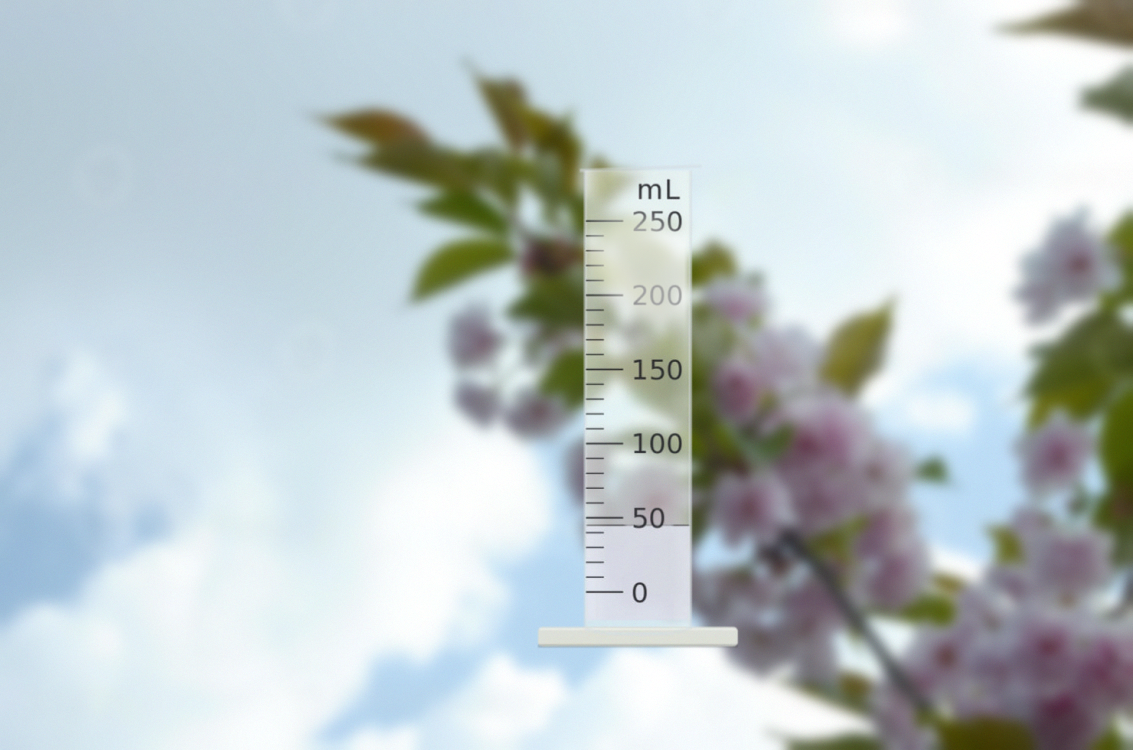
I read 45 mL
